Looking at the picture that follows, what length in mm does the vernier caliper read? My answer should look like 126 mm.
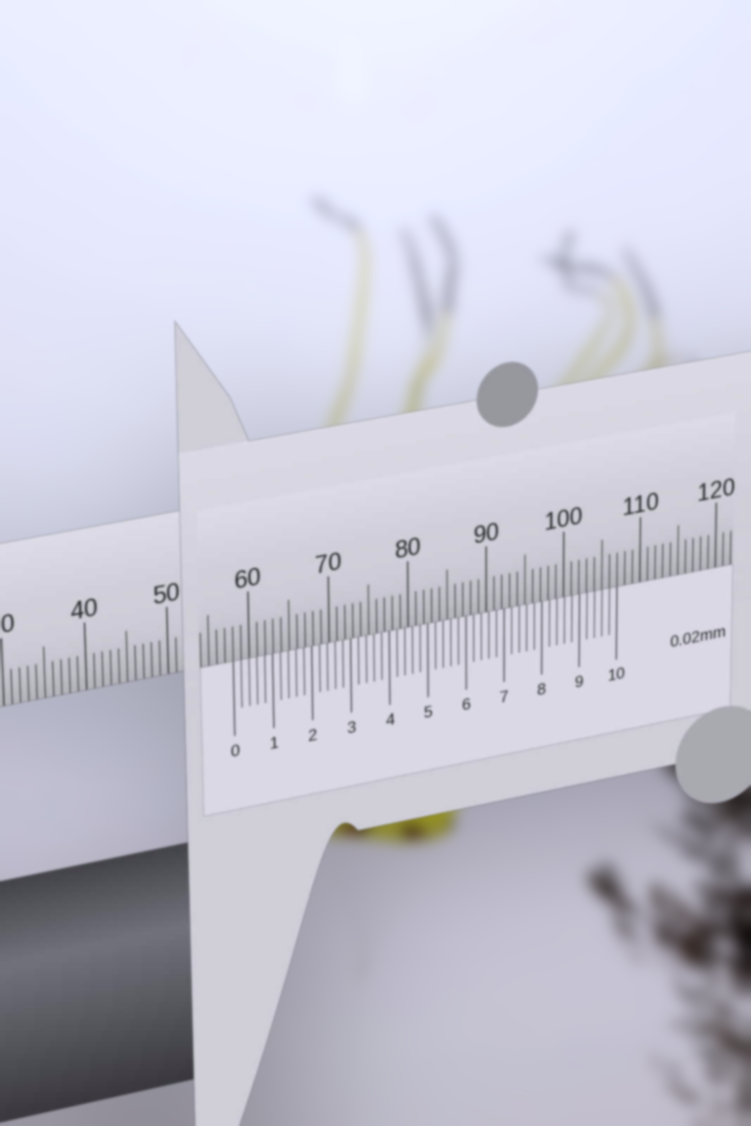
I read 58.0 mm
